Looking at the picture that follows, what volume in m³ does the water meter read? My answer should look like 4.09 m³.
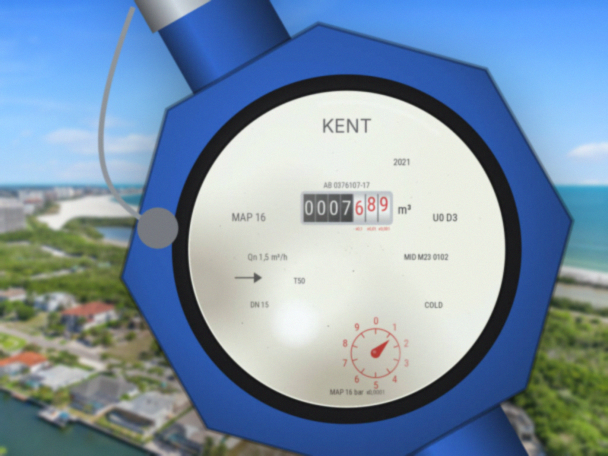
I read 7.6891 m³
